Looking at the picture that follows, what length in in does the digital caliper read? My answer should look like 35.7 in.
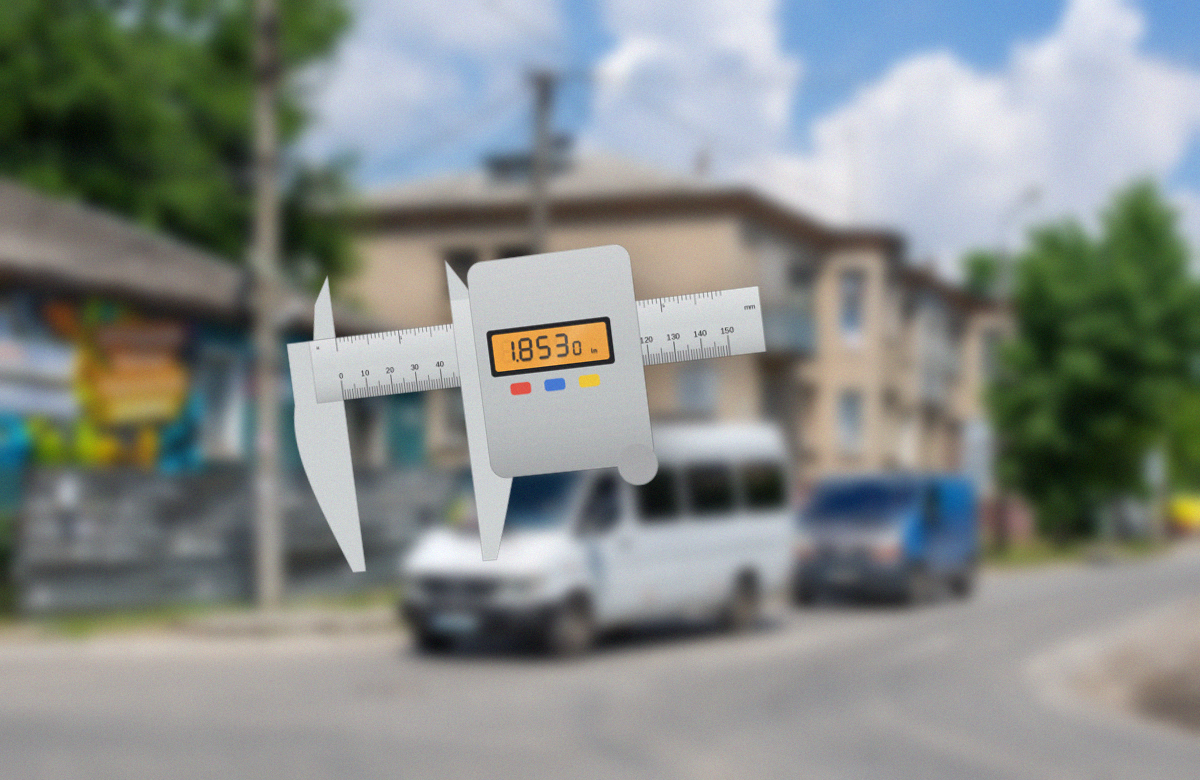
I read 1.8530 in
